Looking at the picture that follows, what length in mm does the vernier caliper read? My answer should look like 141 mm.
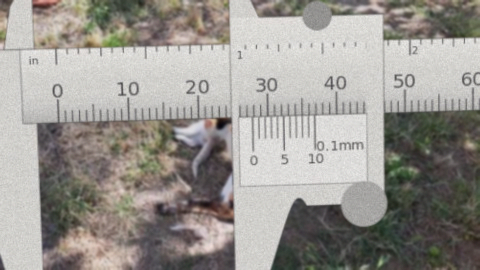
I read 27.8 mm
